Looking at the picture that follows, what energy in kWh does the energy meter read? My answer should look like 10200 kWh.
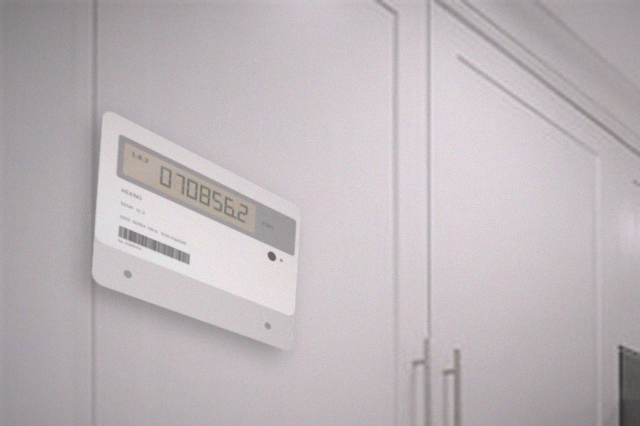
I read 70856.2 kWh
